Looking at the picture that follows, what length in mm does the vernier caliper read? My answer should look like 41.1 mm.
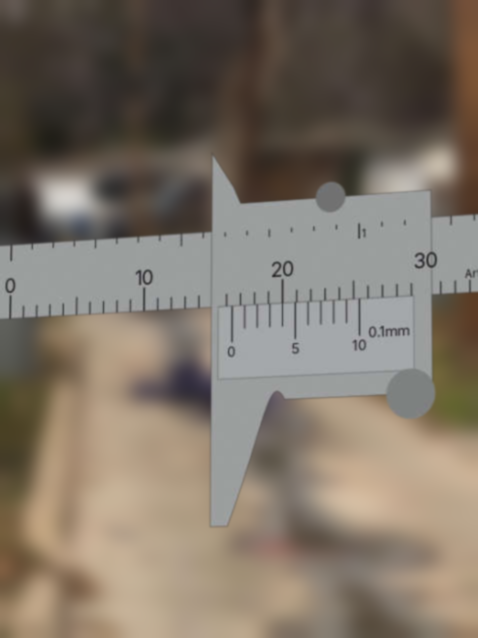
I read 16.4 mm
